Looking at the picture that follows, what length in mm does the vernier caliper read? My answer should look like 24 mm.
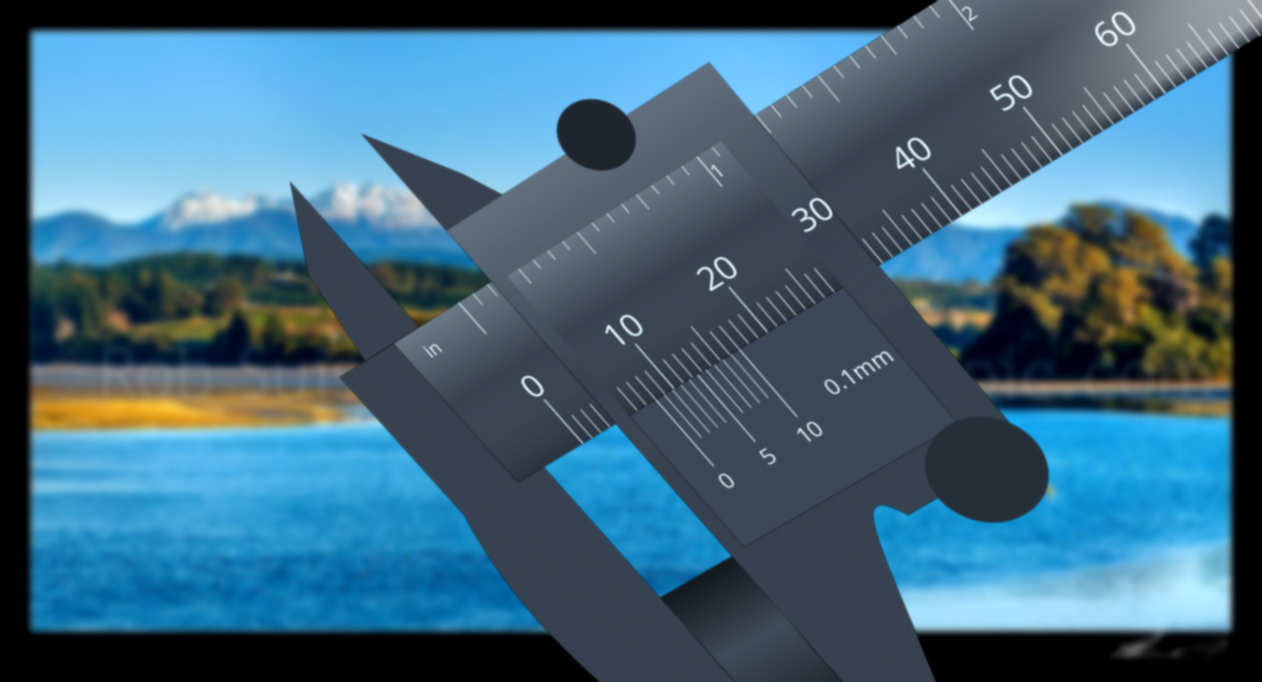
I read 8.0 mm
